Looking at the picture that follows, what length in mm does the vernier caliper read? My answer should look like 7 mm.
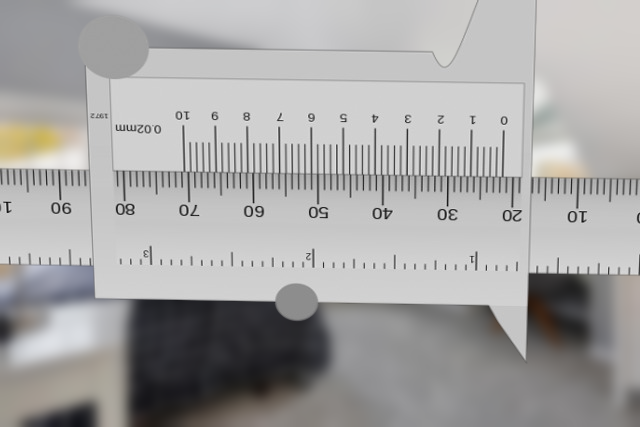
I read 21.6 mm
